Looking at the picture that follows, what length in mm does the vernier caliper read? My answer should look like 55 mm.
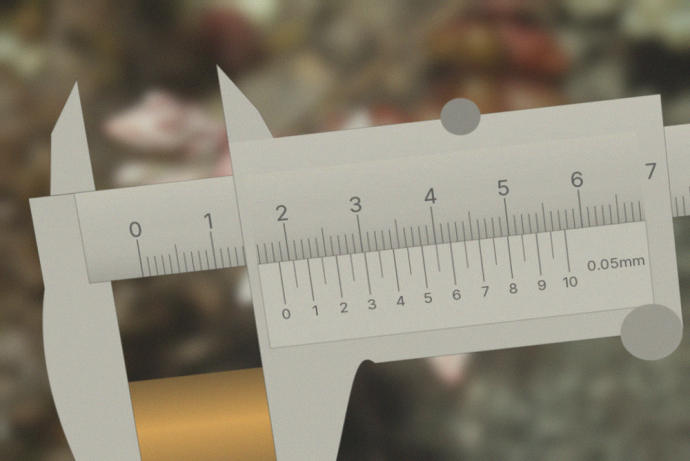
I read 18.6 mm
